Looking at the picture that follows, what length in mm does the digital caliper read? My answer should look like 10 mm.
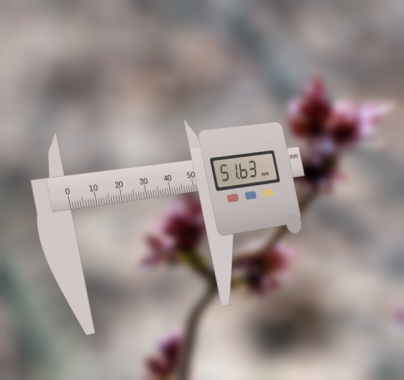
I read 51.63 mm
